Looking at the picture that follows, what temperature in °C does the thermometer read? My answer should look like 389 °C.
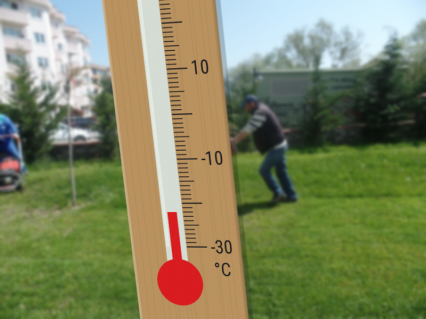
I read -22 °C
